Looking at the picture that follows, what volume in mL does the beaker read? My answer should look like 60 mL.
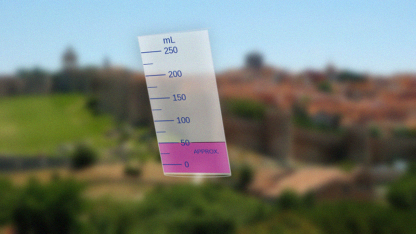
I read 50 mL
